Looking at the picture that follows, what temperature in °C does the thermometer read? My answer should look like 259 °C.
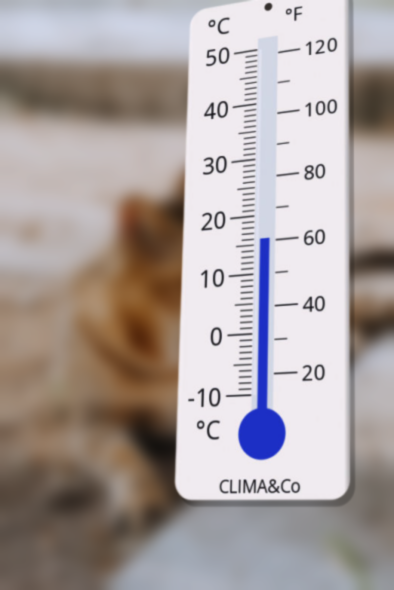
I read 16 °C
